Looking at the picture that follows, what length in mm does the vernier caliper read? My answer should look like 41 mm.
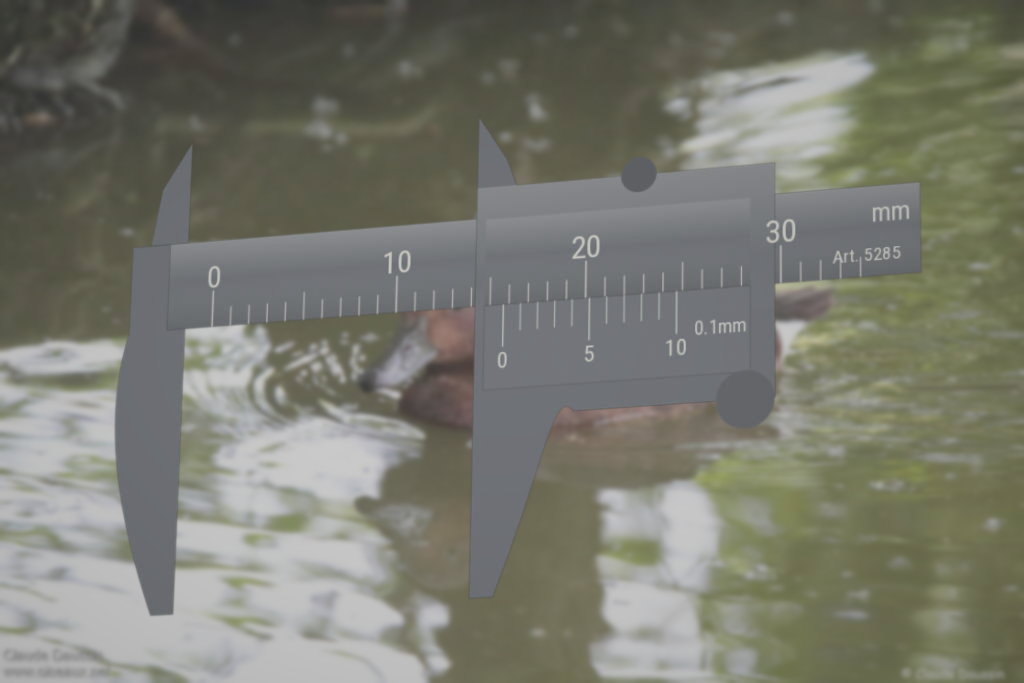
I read 15.7 mm
